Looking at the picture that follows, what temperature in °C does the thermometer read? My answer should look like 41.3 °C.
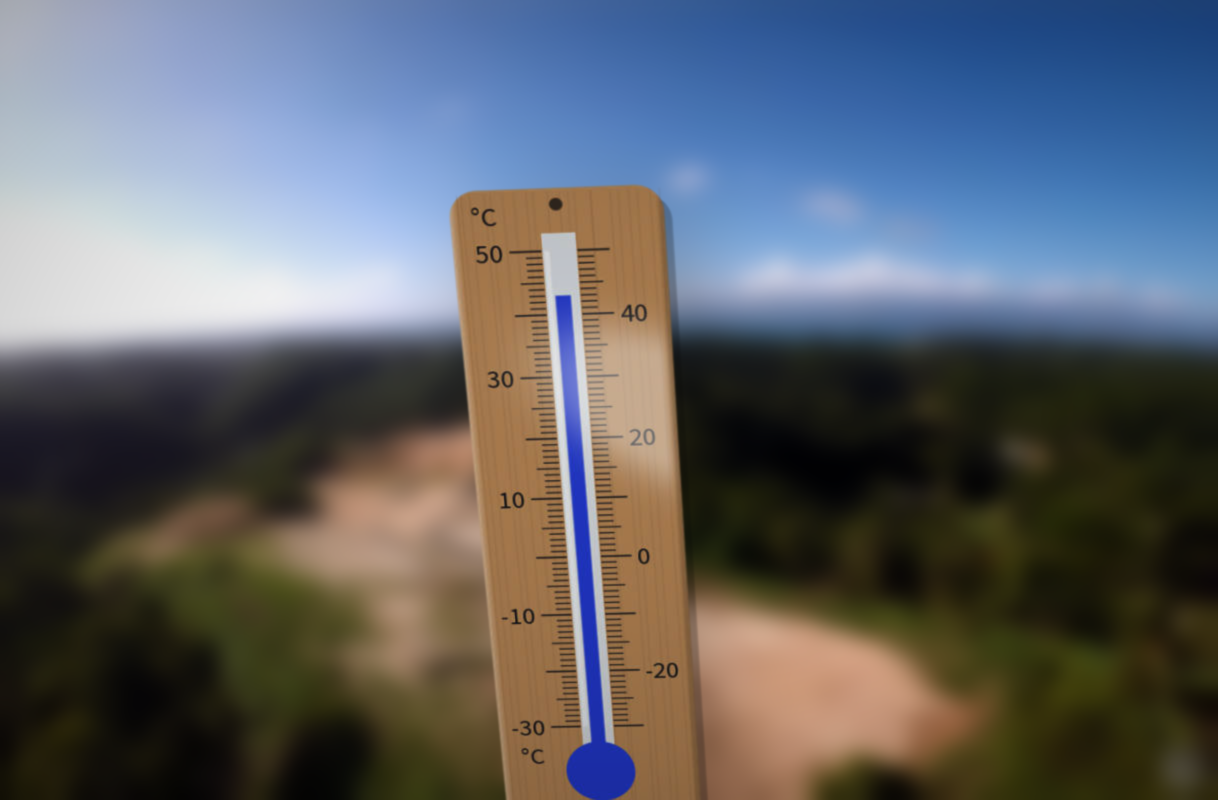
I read 43 °C
